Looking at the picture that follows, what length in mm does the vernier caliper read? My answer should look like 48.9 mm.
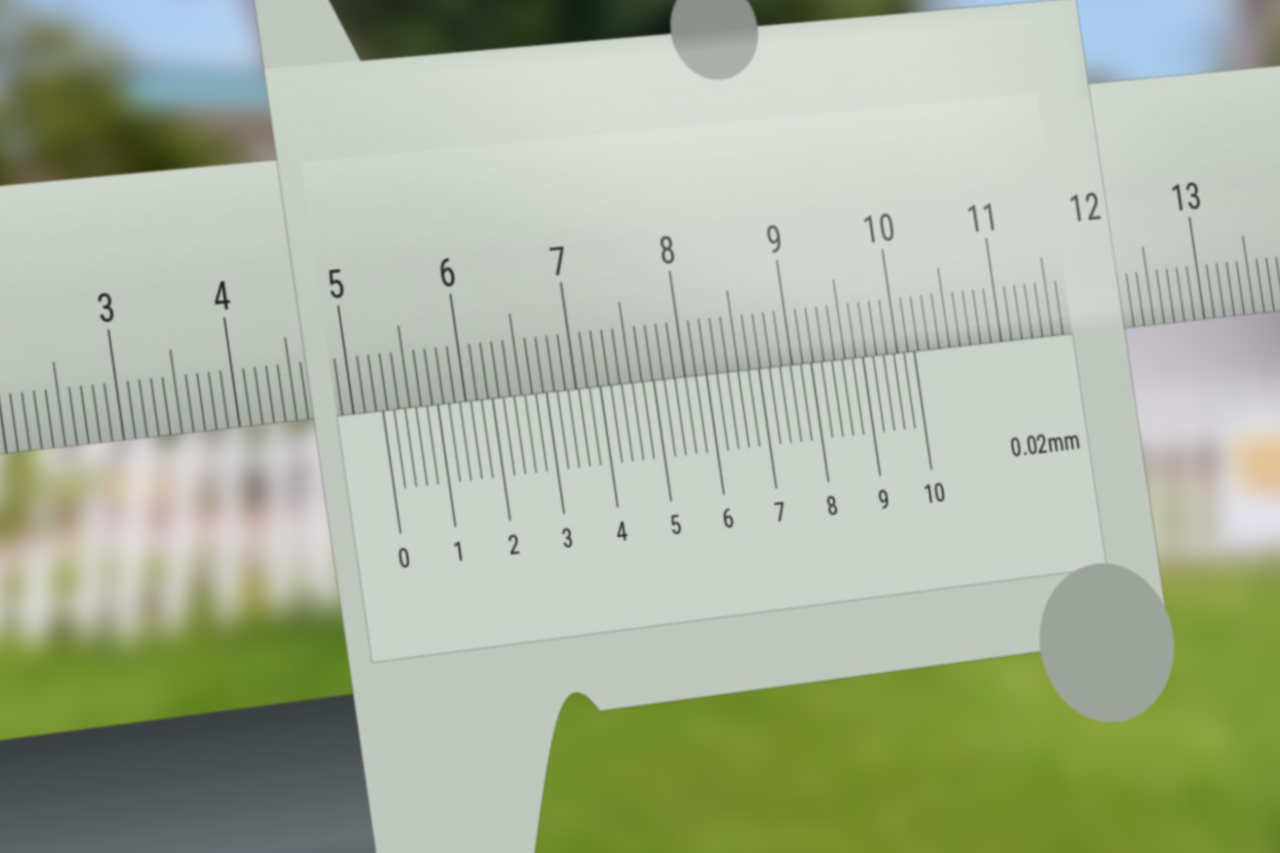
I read 52.6 mm
